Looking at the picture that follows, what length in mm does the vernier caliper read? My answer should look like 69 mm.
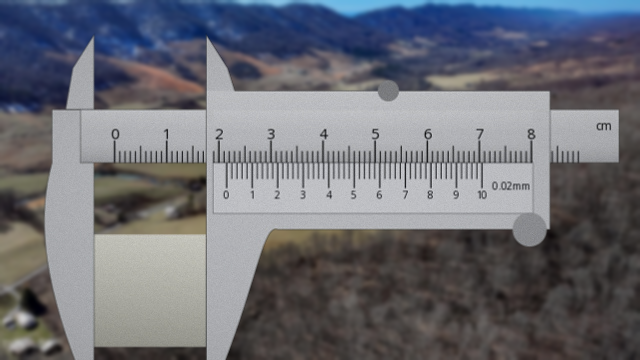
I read 21.5 mm
